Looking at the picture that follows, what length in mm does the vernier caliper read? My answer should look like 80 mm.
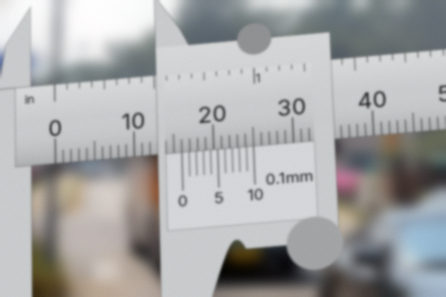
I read 16.0 mm
